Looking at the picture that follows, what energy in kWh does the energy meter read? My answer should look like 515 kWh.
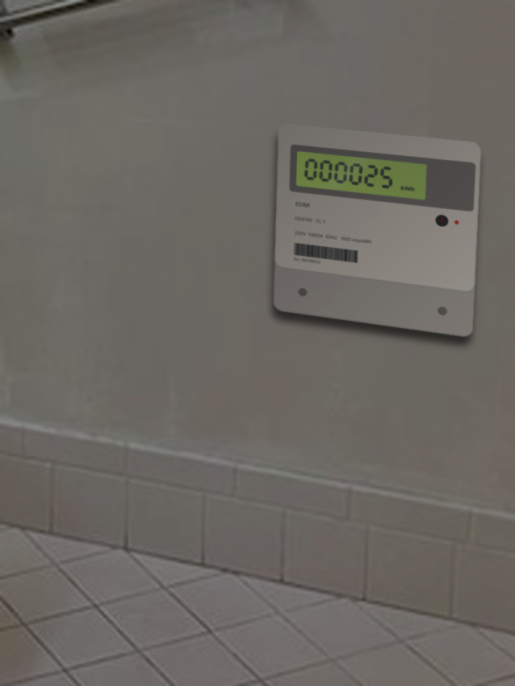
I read 25 kWh
